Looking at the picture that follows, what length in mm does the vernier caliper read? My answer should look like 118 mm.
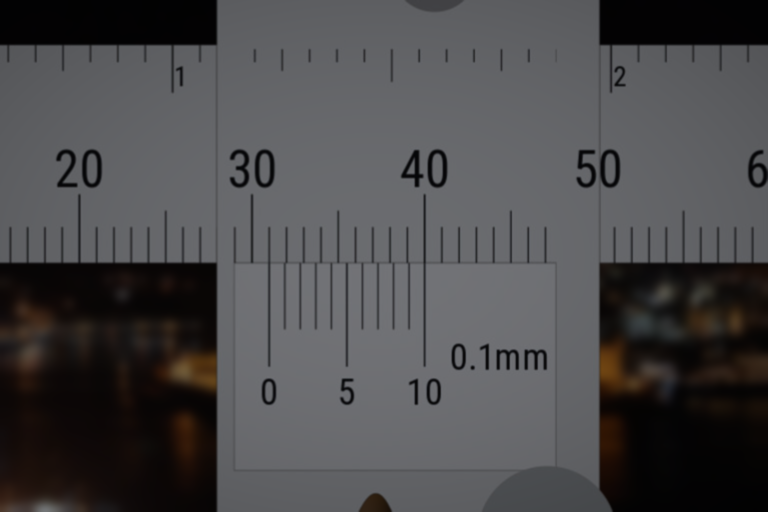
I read 31.0 mm
